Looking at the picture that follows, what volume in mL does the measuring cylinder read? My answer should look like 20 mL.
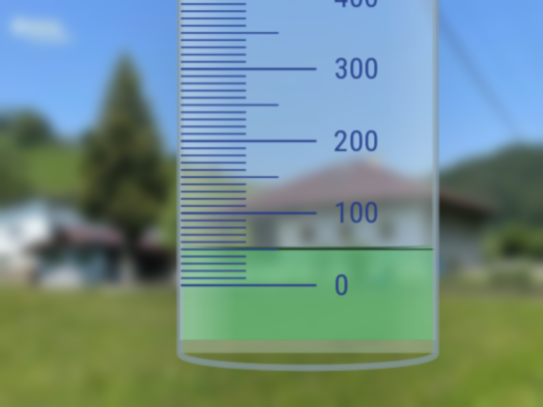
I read 50 mL
